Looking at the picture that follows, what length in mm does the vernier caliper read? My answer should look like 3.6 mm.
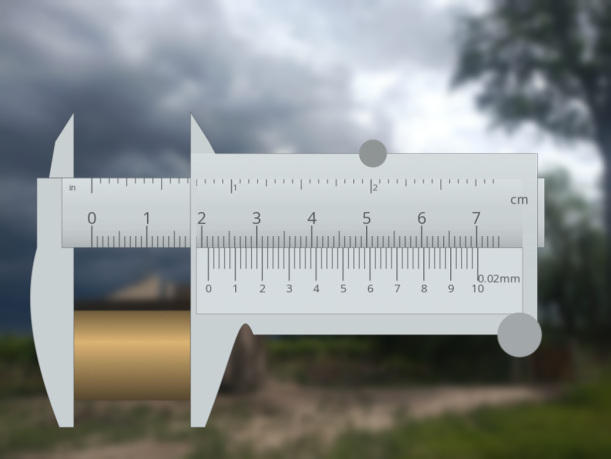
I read 21.2 mm
